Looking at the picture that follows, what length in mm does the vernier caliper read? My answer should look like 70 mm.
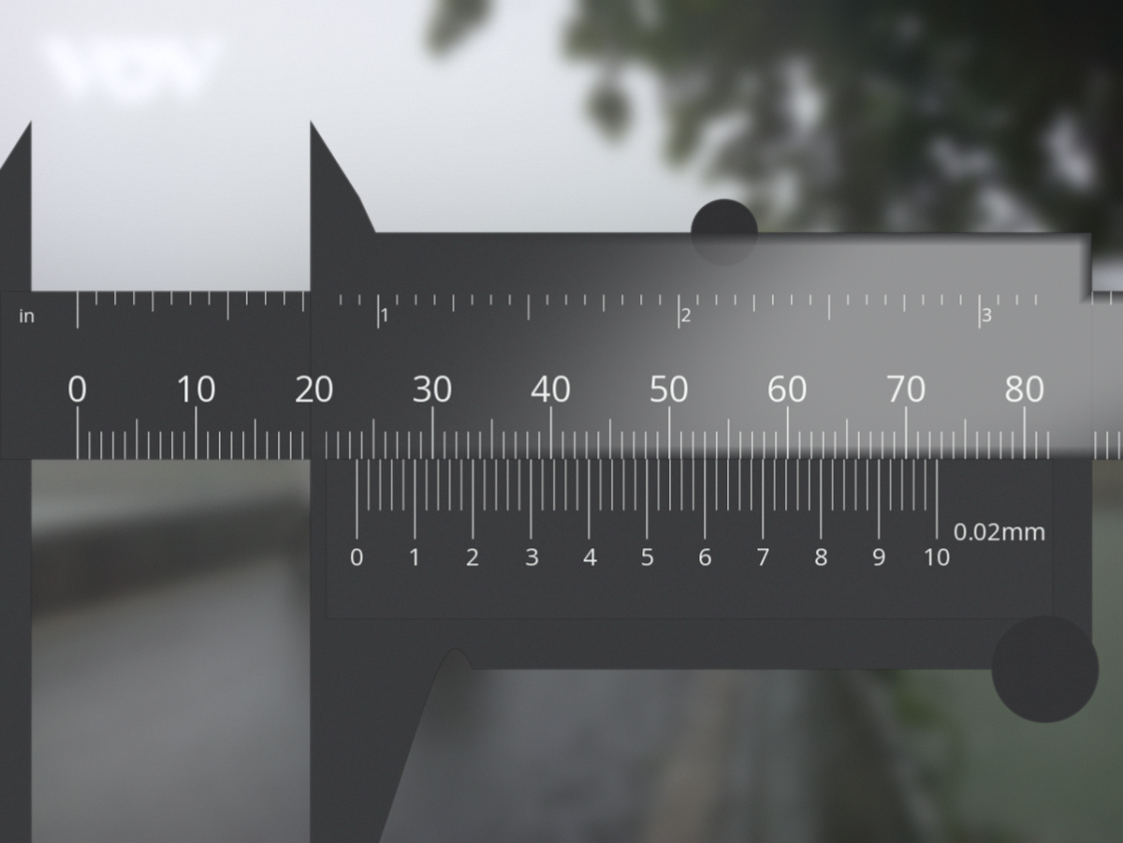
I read 23.6 mm
